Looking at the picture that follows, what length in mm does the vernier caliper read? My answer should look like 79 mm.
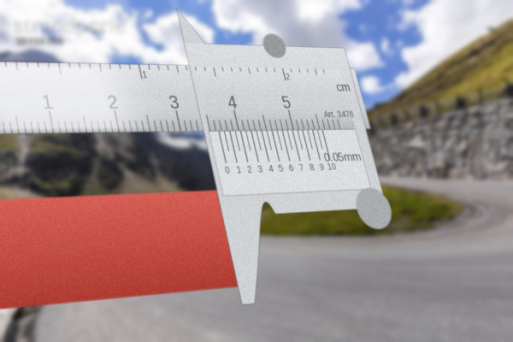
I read 36.5 mm
